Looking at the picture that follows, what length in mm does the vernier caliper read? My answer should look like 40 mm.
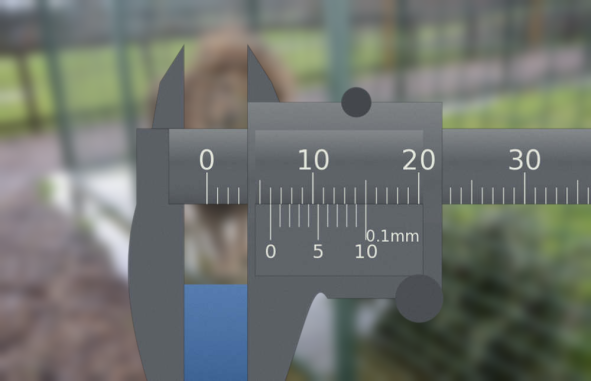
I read 6.0 mm
